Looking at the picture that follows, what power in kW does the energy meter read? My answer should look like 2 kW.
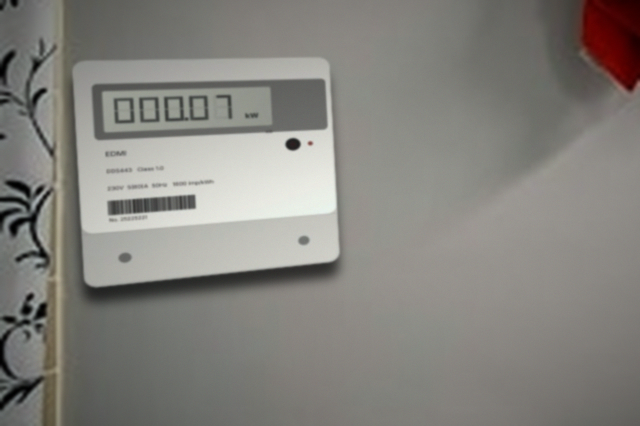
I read 0.07 kW
